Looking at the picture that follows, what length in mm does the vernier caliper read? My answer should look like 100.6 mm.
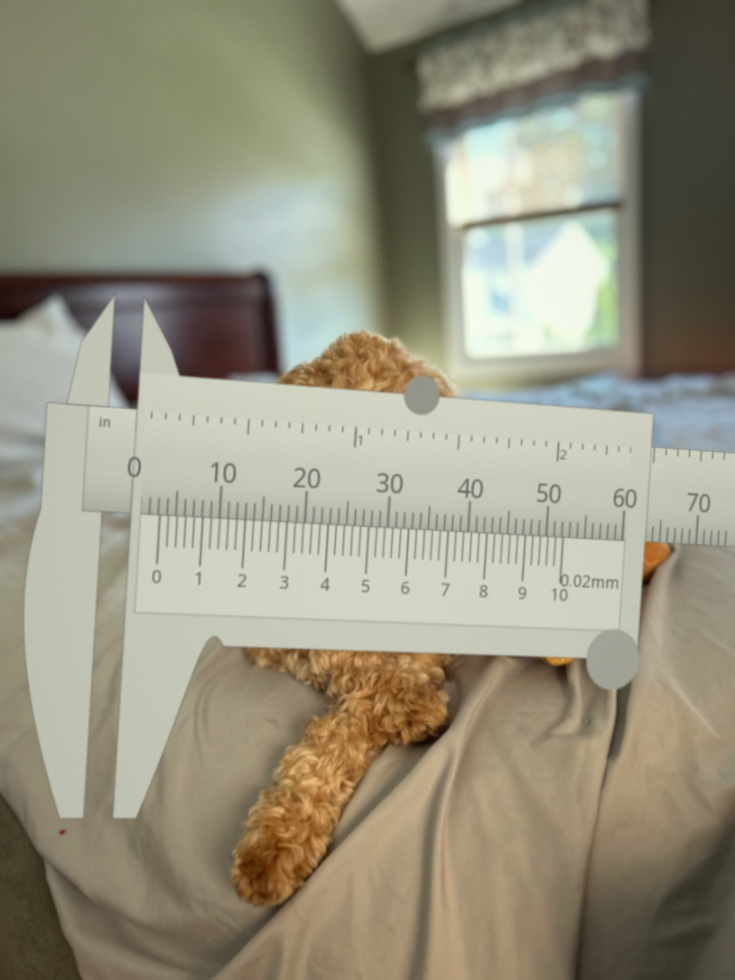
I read 3.2 mm
